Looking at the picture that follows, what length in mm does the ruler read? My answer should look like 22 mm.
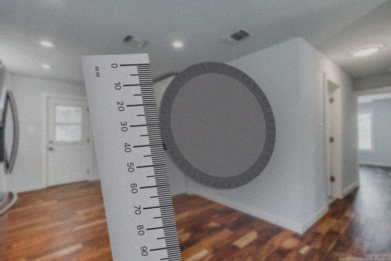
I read 65 mm
